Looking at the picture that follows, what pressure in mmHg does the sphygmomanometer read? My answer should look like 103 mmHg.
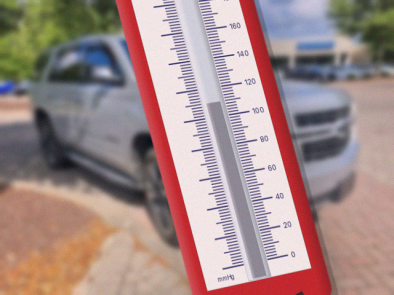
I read 110 mmHg
